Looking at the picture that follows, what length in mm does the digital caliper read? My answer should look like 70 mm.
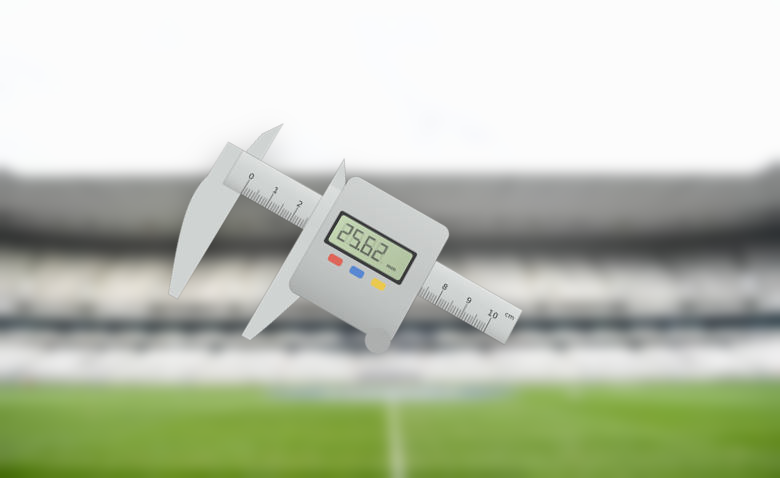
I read 25.62 mm
